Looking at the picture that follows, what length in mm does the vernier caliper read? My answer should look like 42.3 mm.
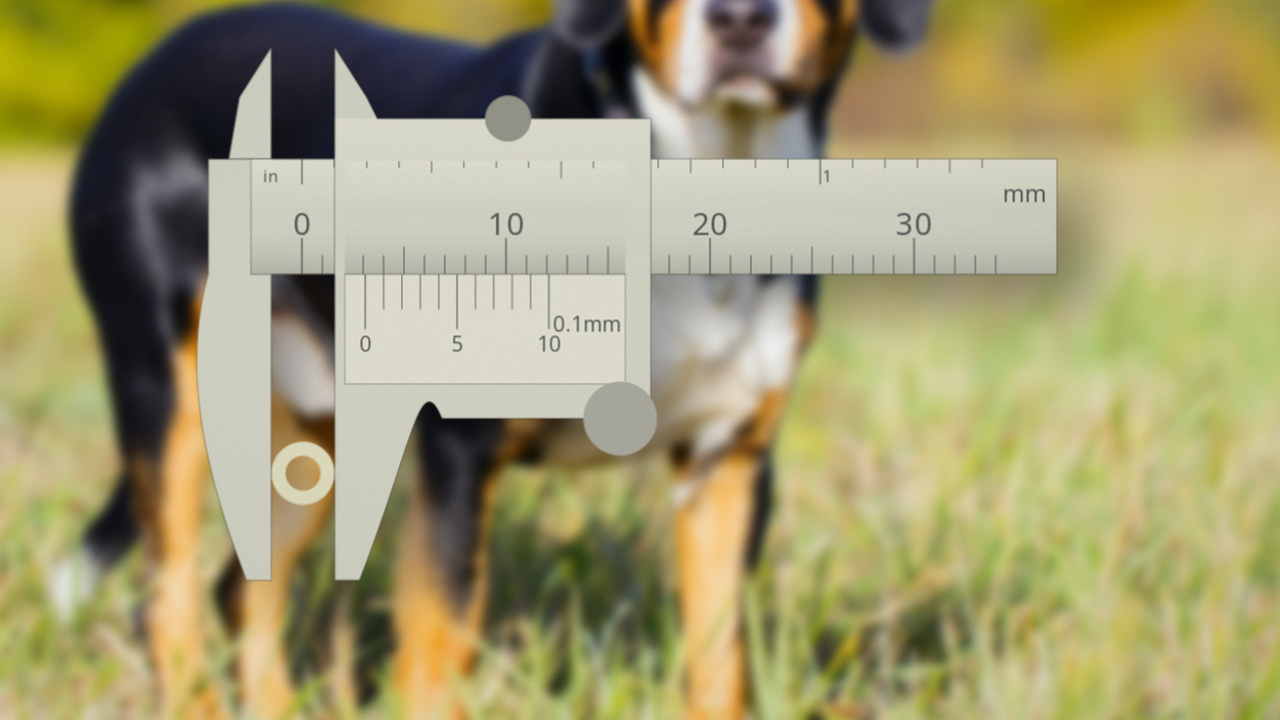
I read 3.1 mm
